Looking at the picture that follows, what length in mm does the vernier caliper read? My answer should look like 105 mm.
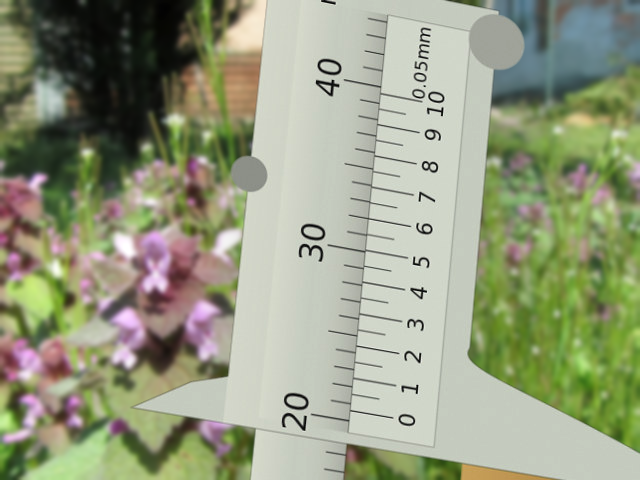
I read 20.6 mm
